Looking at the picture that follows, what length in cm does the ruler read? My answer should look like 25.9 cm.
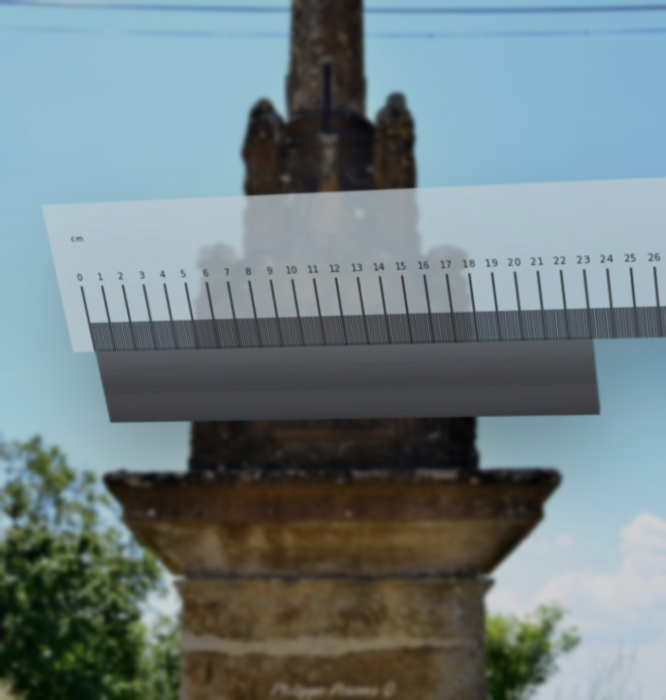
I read 23 cm
